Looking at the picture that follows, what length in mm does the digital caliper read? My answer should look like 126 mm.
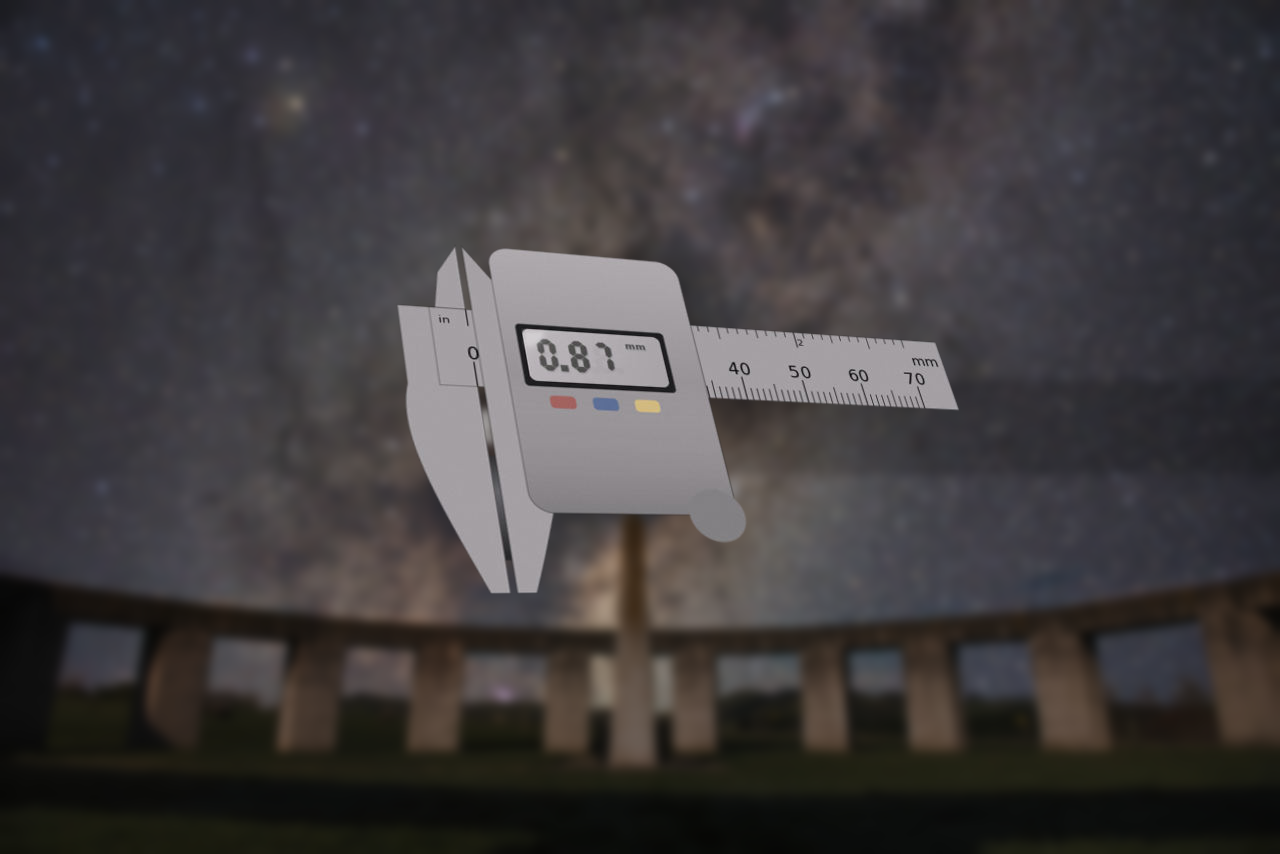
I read 0.87 mm
